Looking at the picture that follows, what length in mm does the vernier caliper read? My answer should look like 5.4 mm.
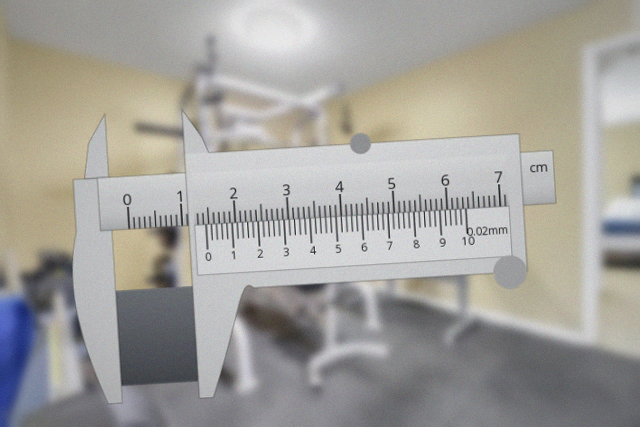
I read 14.5 mm
